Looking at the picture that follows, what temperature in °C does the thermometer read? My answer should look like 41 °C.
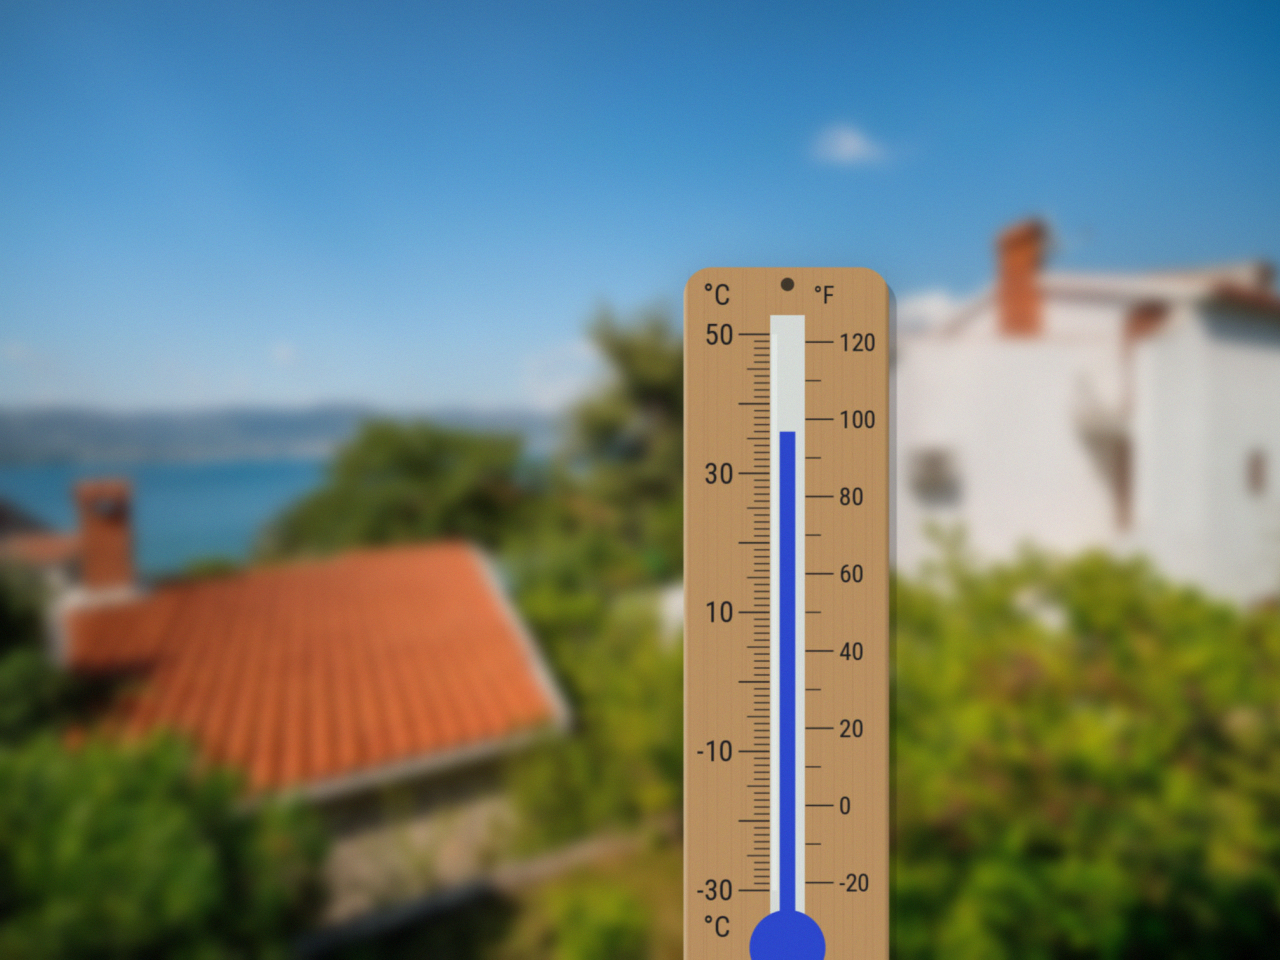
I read 36 °C
